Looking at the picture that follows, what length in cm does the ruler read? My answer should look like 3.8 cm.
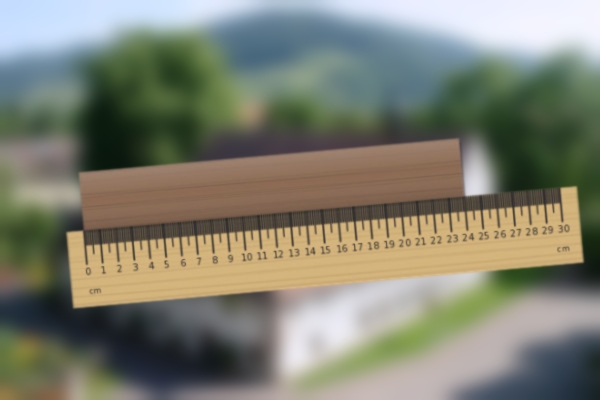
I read 24 cm
